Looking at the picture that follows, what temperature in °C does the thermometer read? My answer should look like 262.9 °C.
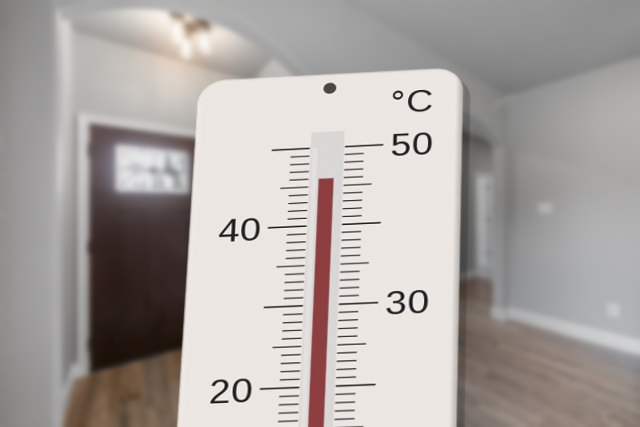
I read 46 °C
